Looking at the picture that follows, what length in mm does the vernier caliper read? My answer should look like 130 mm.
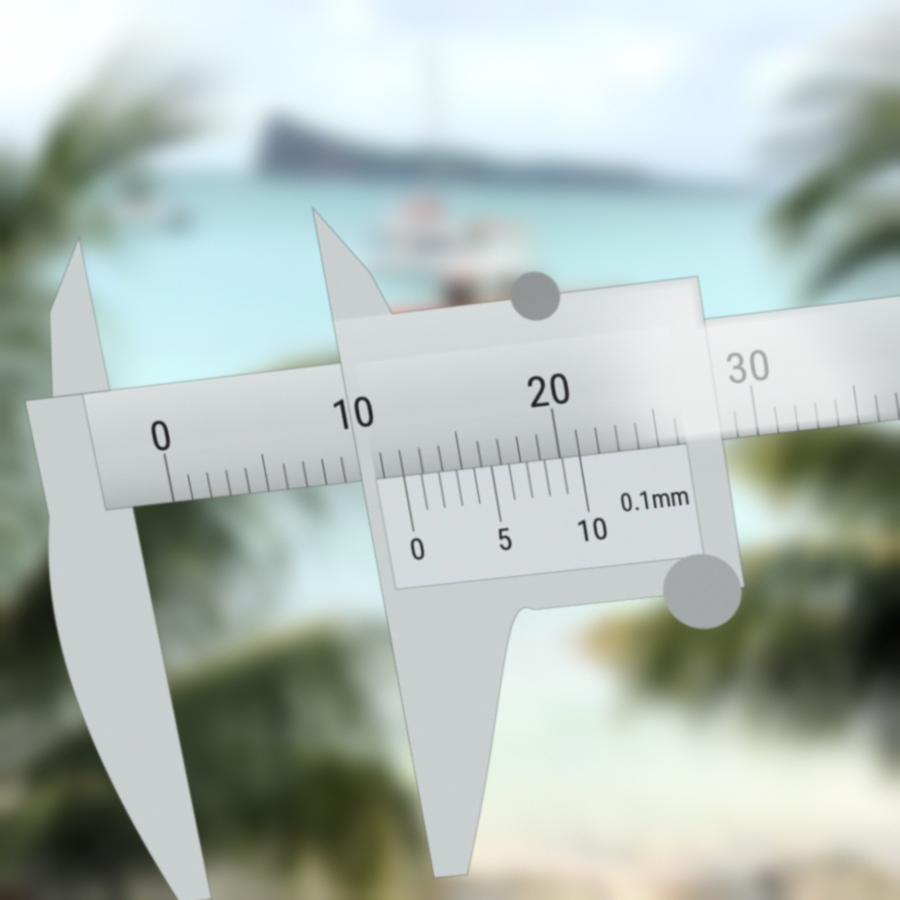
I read 12.0 mm
